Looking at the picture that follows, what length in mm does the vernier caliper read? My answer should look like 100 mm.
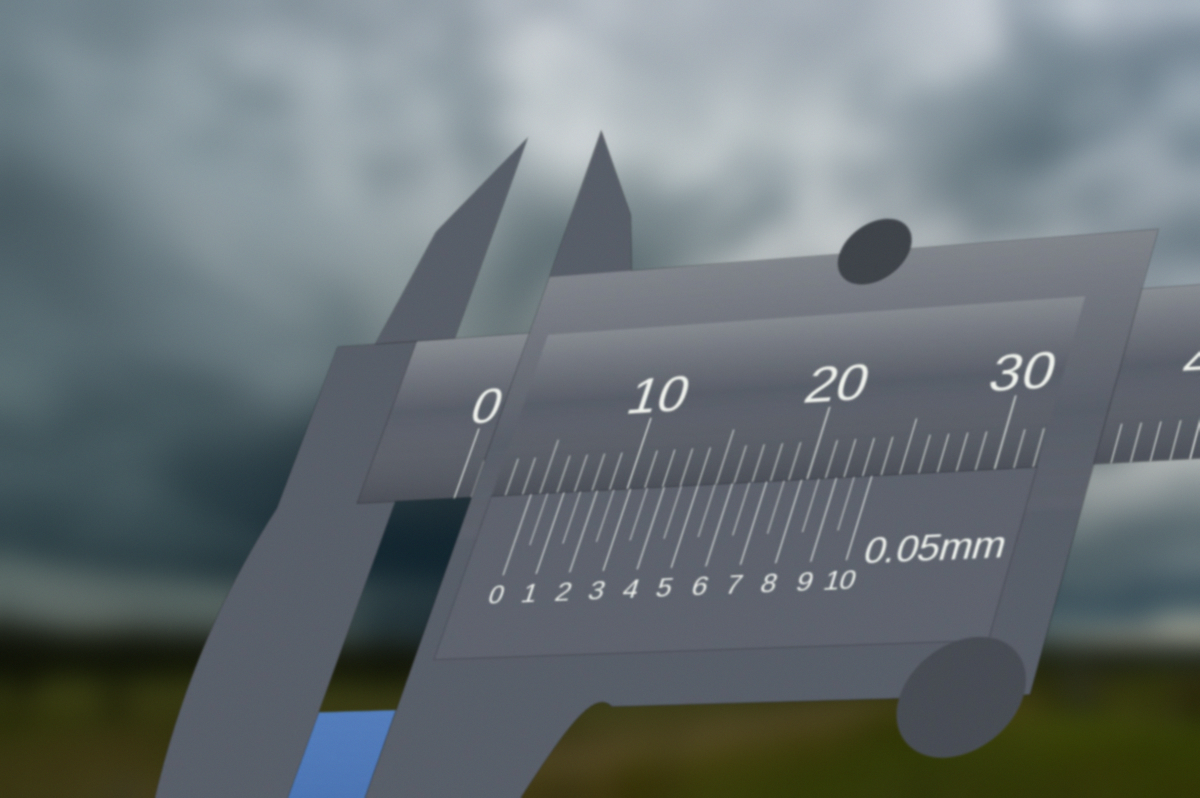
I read 4.5 mm
